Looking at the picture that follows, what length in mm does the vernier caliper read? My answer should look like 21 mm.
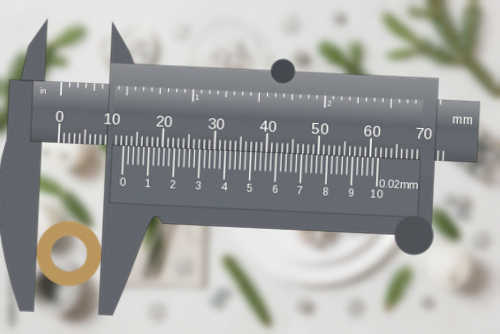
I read 12.5 mm
